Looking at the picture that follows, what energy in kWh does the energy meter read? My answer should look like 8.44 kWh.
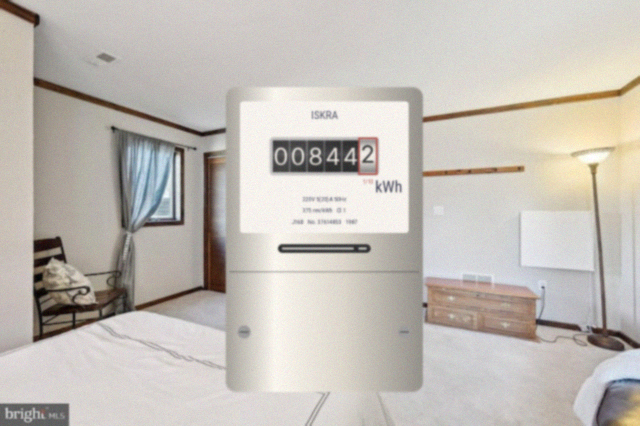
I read 844.2 kWh
